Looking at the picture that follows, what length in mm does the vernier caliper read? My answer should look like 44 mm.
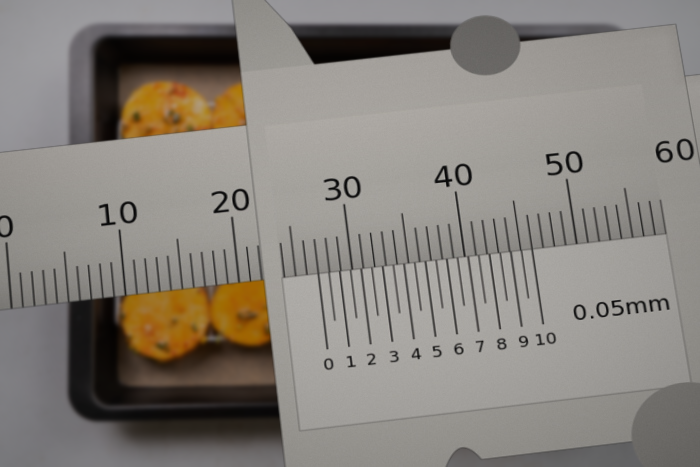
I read 27.0 mm
